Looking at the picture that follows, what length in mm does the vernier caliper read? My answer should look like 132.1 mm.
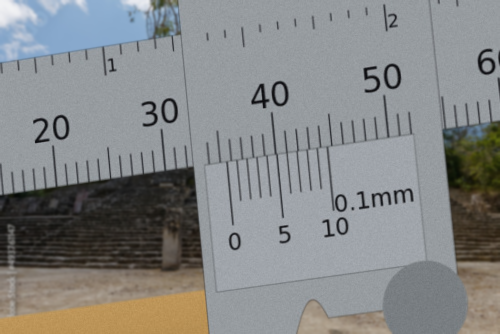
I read 35.6 mm
